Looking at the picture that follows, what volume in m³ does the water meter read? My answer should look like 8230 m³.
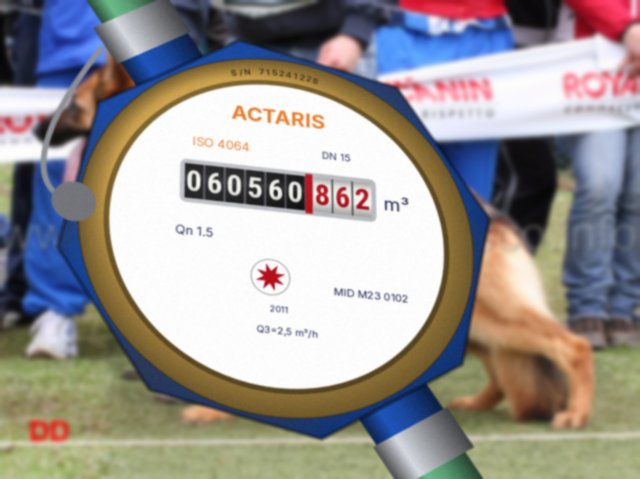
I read 60560.862 m³
